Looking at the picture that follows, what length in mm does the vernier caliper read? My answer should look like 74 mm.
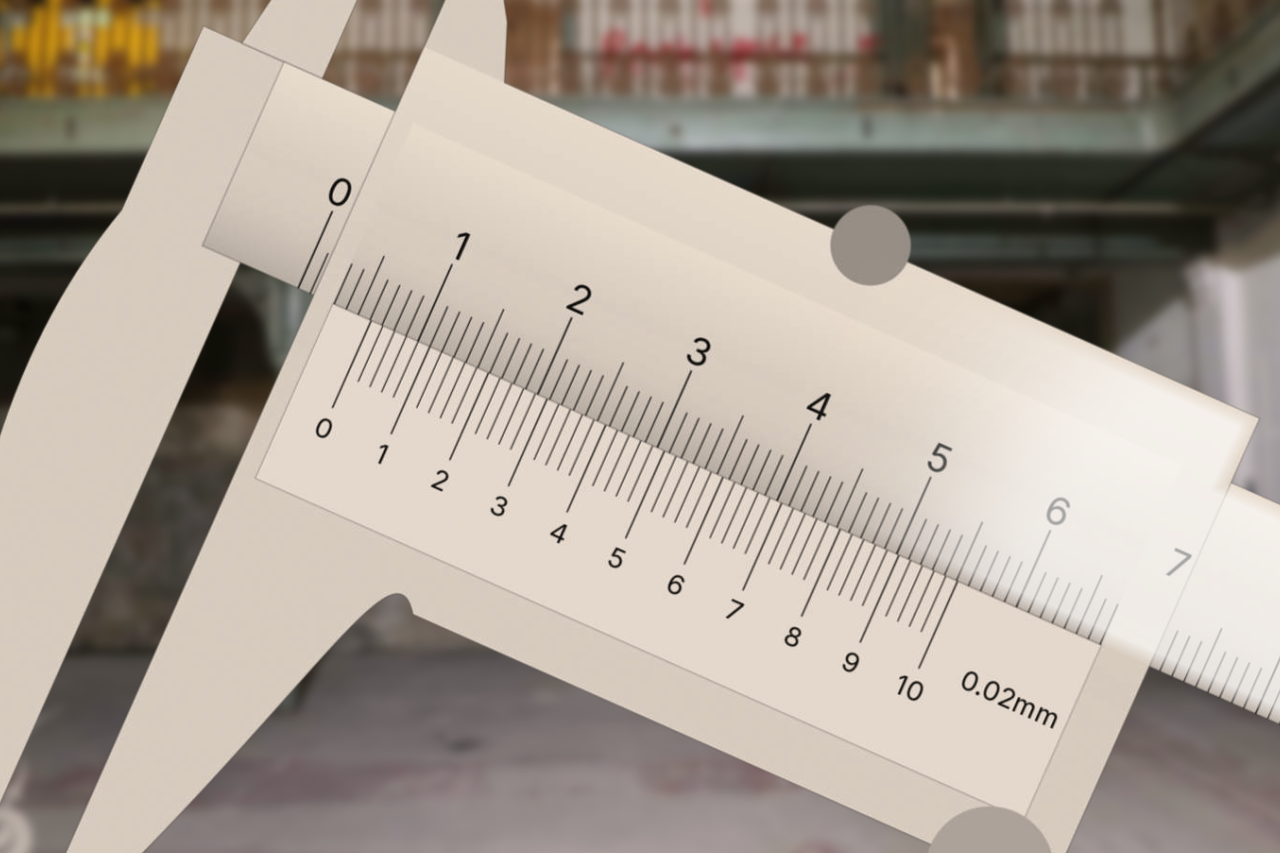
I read 6.1 mm
